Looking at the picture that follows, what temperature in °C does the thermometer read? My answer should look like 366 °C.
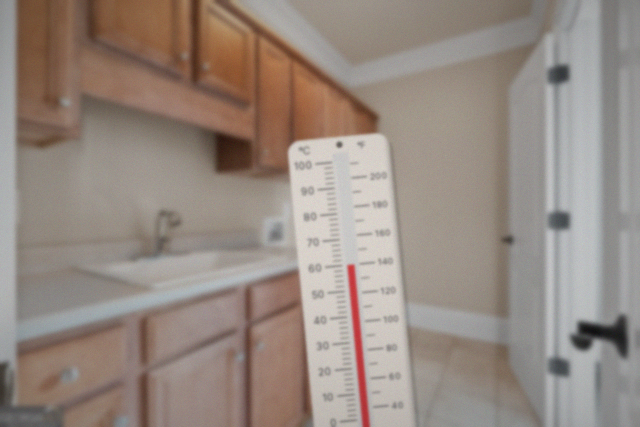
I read 60 °C
